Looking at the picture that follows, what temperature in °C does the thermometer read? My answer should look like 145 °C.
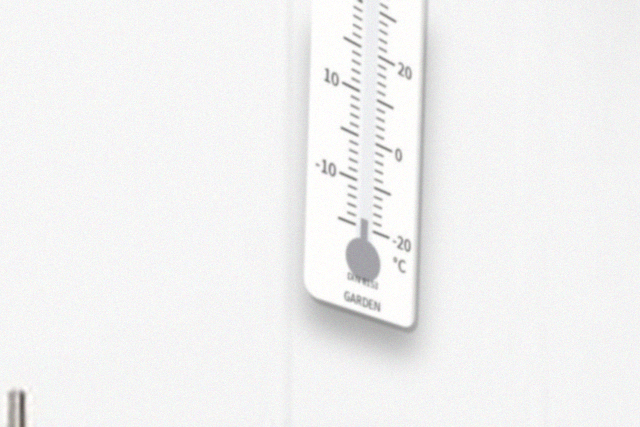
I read -18 °C
